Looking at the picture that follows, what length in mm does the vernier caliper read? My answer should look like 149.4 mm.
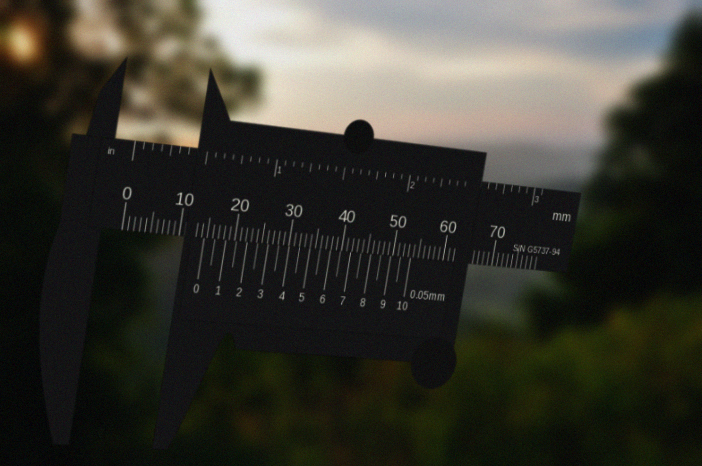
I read 14.5 mm
